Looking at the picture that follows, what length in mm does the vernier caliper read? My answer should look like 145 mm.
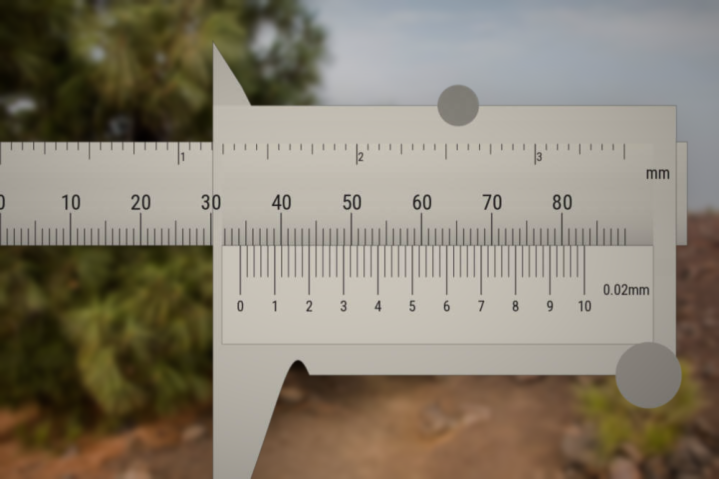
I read 34.2 mm
